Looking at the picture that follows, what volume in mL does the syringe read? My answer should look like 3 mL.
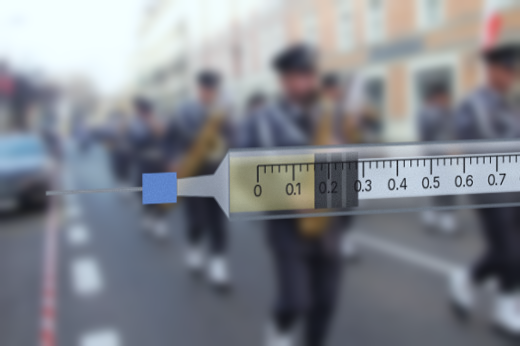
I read 0.16 mL
